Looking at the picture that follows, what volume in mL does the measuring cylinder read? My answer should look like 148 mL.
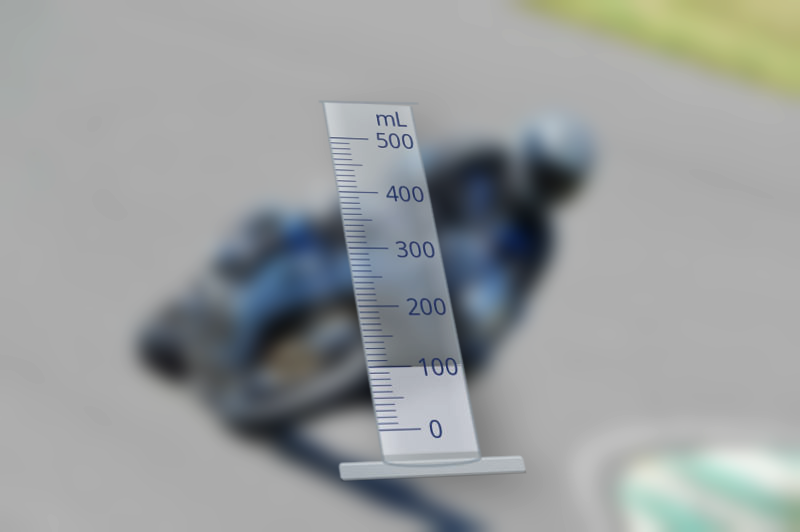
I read 100 mL
